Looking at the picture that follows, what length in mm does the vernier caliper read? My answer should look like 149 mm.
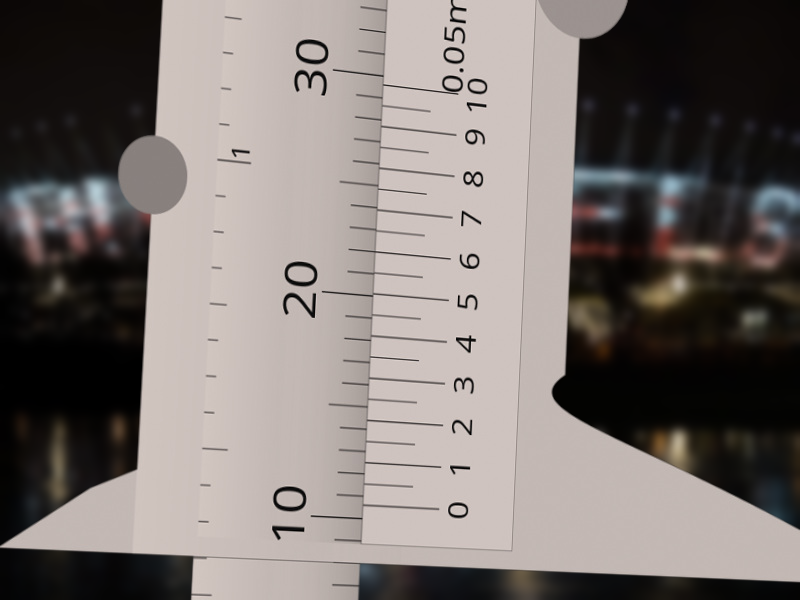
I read 10.6 mm
